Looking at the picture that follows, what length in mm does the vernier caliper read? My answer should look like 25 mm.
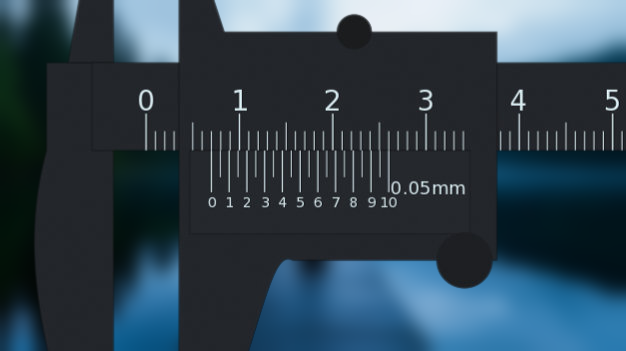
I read 7.0 mm
